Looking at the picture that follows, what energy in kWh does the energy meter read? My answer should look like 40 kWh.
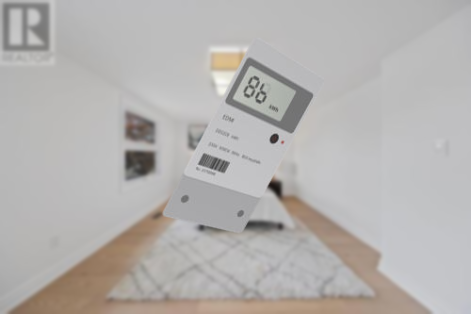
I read 86 kWh
